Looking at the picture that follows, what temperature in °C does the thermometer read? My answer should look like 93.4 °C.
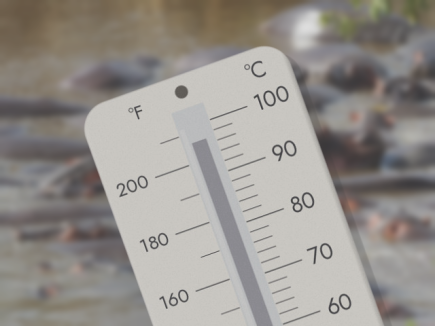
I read 97 °C
